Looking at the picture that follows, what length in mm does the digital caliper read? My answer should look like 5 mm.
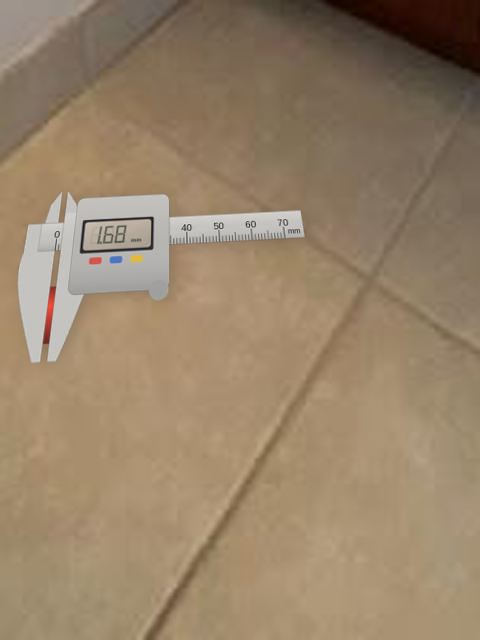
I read 1.68 mm
